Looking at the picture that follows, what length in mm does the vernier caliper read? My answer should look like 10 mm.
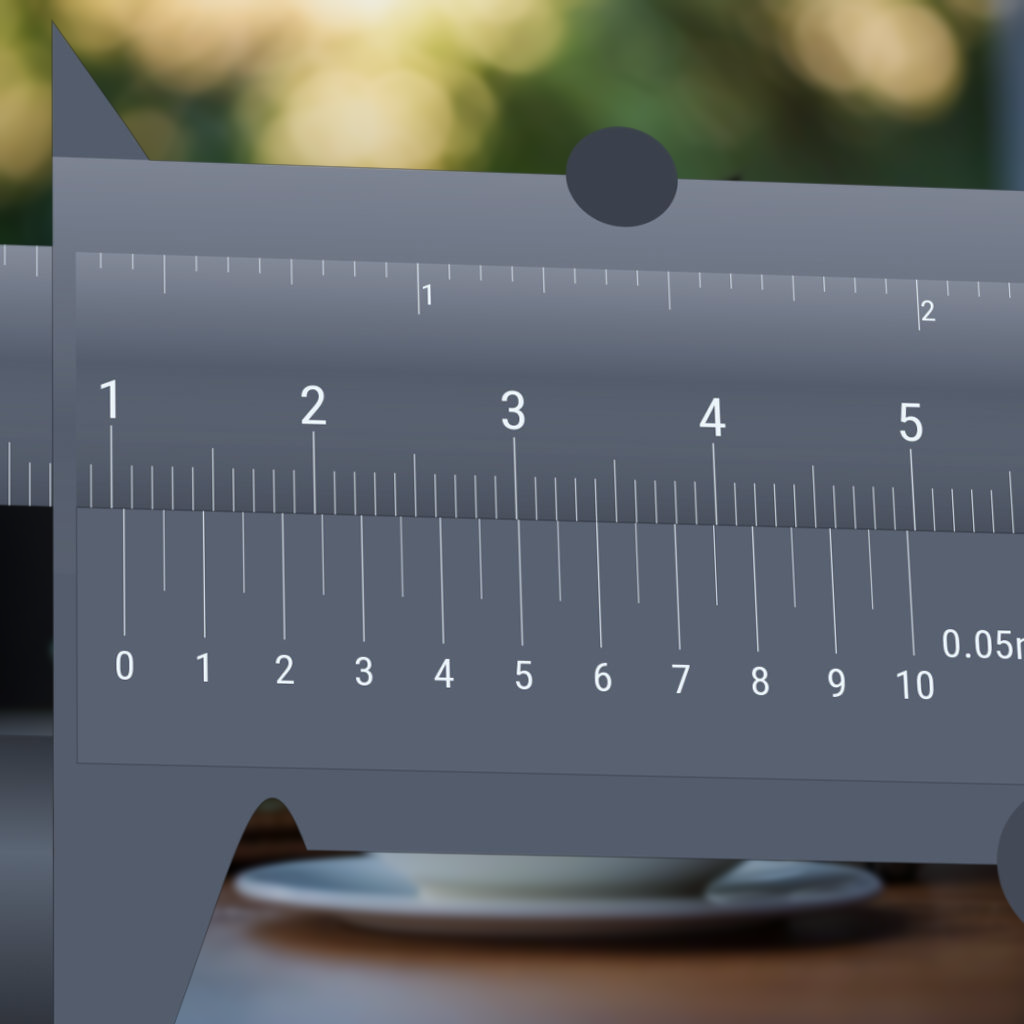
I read 10.6 mm
